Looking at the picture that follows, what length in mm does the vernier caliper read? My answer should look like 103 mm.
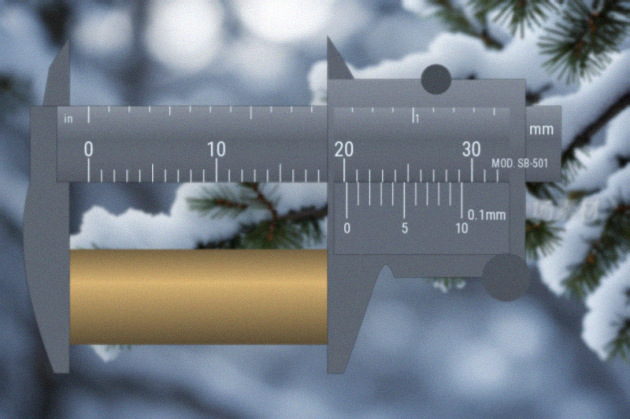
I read 20.2 mm
